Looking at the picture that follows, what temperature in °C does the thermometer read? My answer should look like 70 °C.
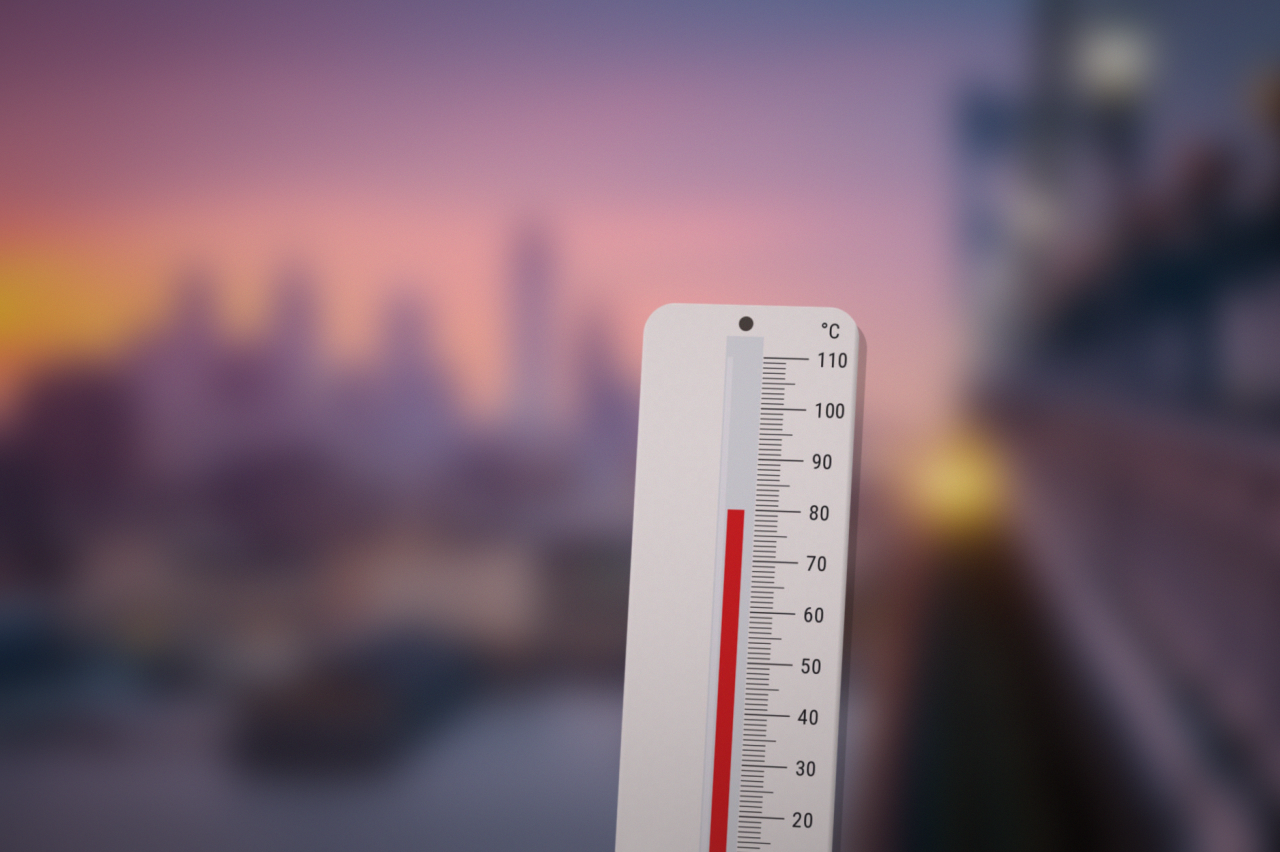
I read 80 °C
